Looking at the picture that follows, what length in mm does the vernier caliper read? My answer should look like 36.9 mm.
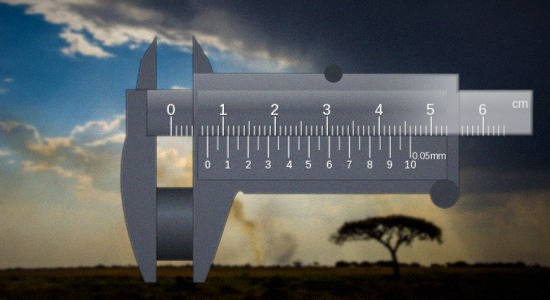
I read 7.0 mm
